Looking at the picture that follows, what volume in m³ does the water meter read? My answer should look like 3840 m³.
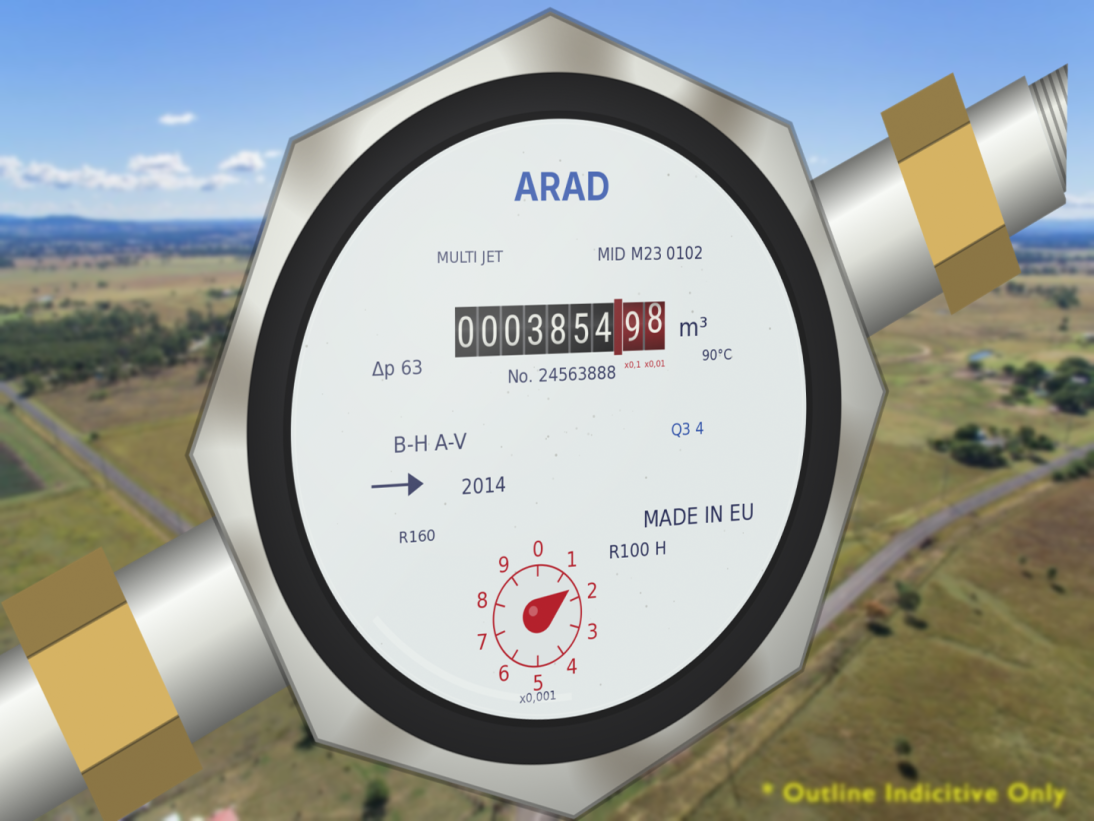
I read 3854.981 m³
